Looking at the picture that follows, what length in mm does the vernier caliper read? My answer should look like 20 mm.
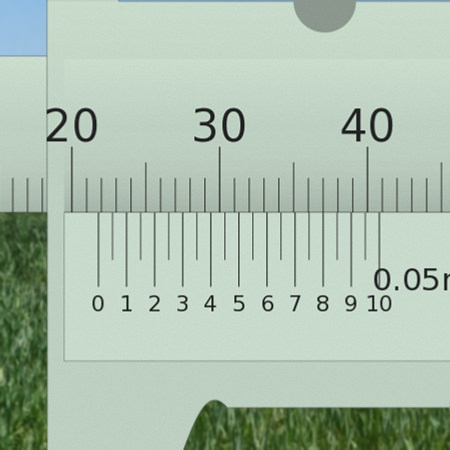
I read 21.8 mm
